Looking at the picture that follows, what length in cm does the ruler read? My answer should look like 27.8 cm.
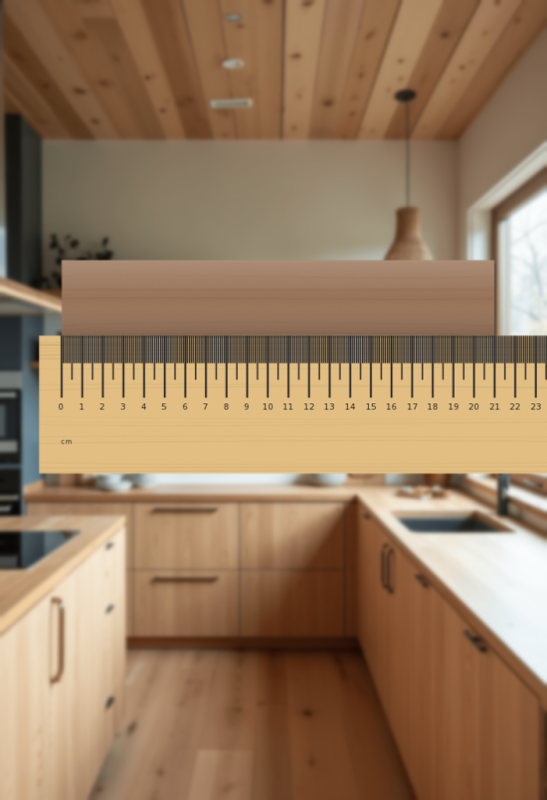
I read 21 cm
